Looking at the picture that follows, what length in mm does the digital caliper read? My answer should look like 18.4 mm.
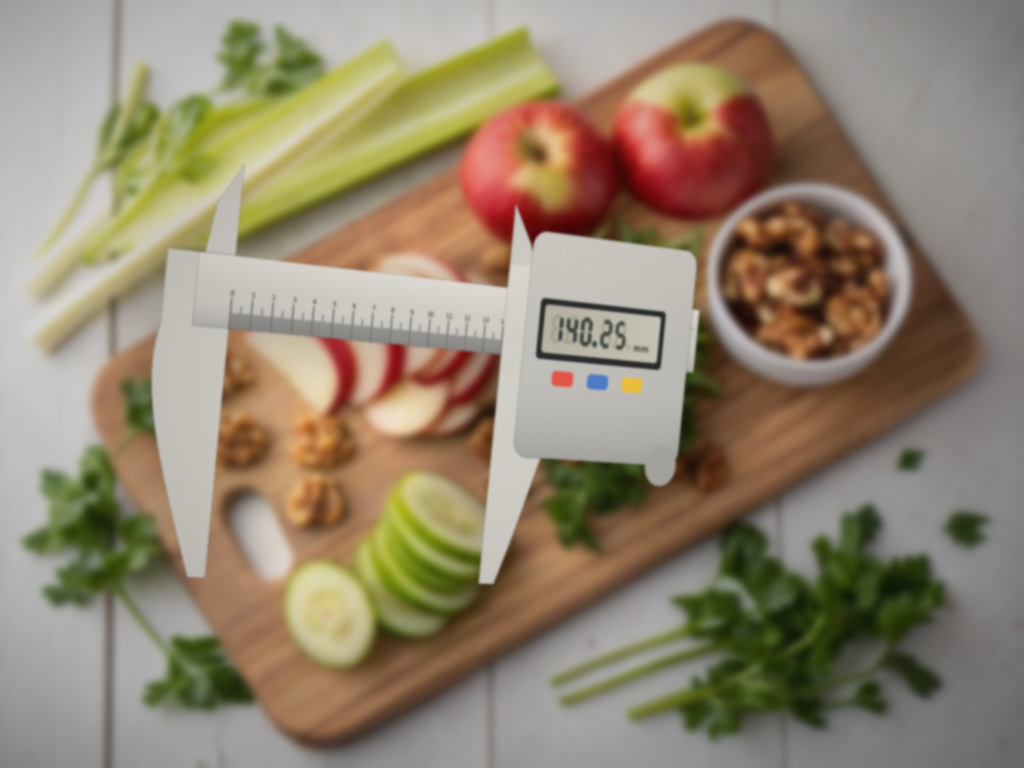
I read 140.25 mm
